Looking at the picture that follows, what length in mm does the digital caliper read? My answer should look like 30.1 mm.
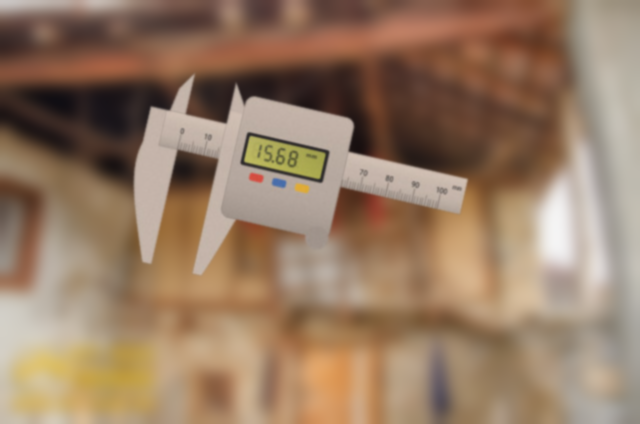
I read 15.68 mm
